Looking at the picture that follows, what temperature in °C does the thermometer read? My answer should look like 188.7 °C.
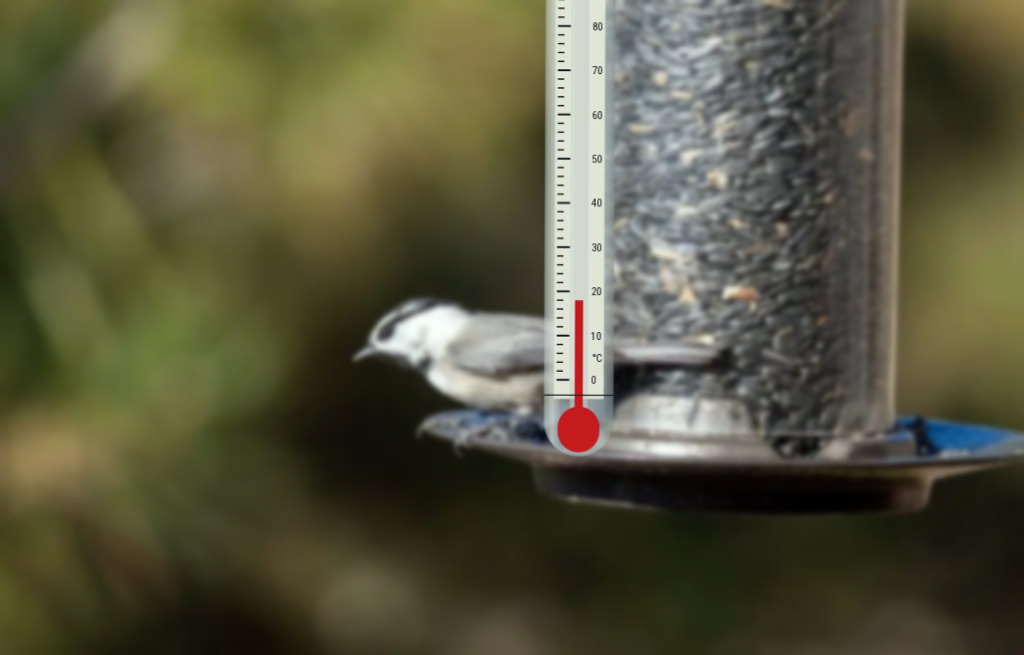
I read 18 °C
